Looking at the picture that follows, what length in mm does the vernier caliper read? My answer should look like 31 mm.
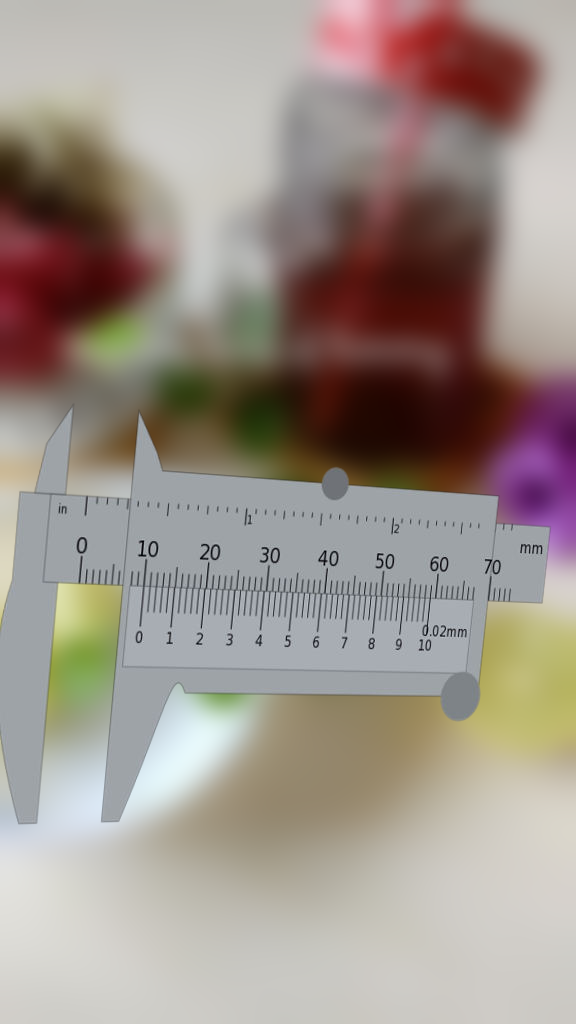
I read 10.0 mm
